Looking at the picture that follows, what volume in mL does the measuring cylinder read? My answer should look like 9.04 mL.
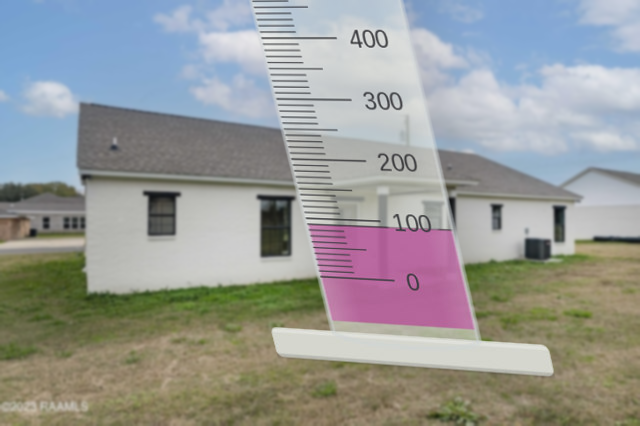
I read 90 mL
